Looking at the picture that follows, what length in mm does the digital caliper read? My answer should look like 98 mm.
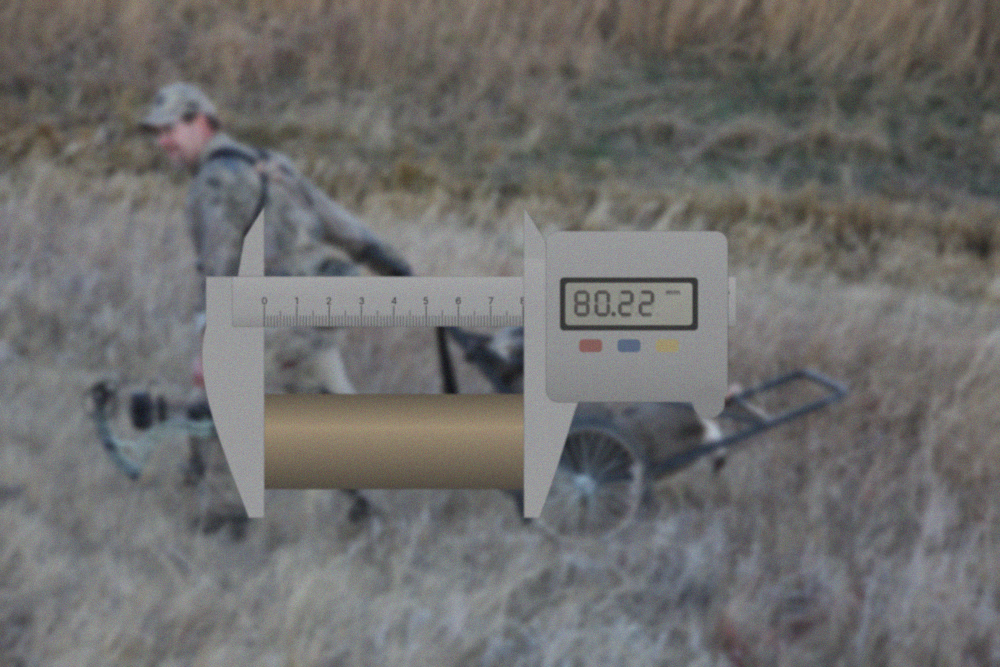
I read 80.22 mm
